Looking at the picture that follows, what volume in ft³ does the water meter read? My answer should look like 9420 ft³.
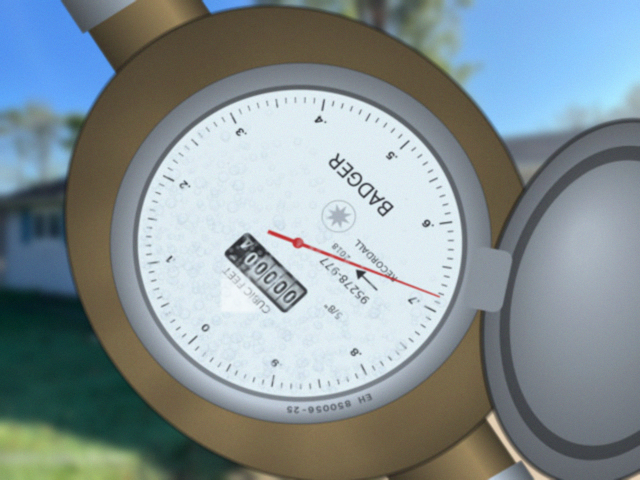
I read 3.68 ft³
